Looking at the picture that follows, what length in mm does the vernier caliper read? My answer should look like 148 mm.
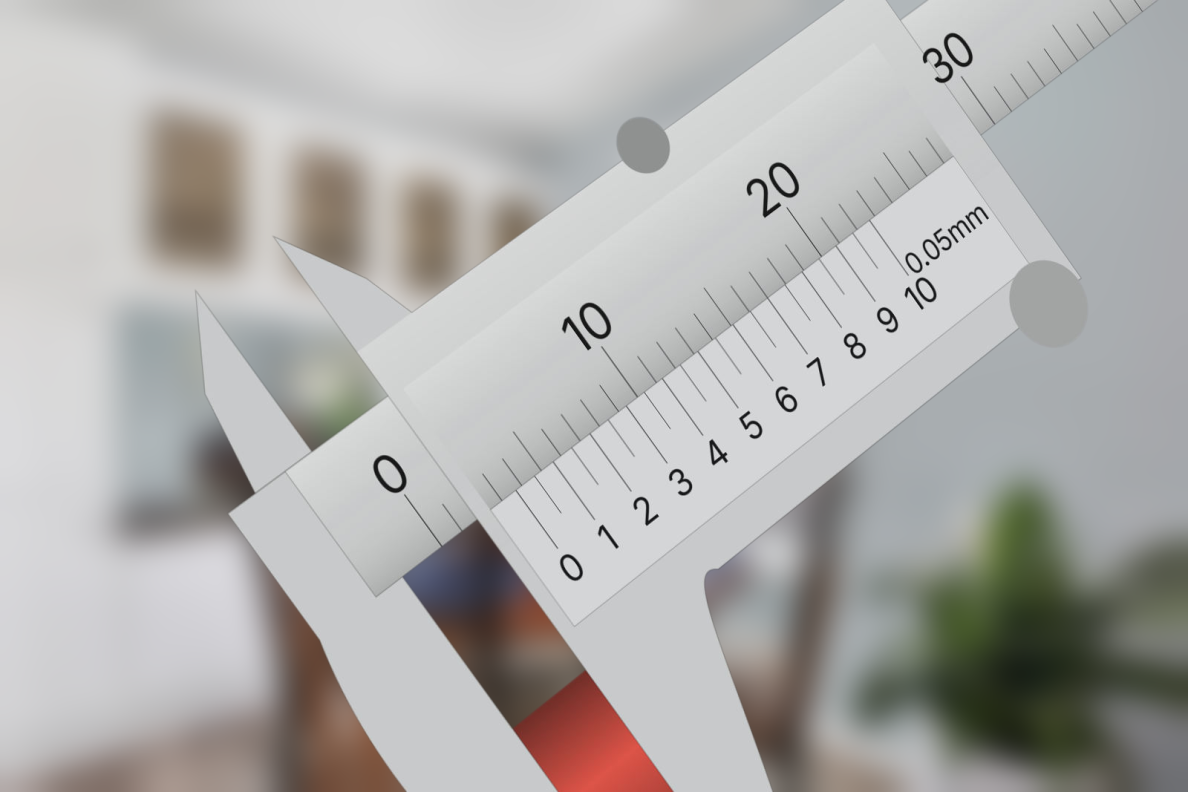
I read 3.70 mm
